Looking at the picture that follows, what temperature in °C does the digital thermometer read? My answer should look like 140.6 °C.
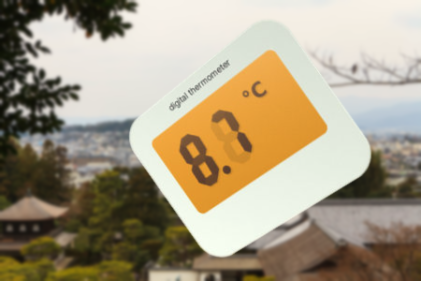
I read 8.7 °C
